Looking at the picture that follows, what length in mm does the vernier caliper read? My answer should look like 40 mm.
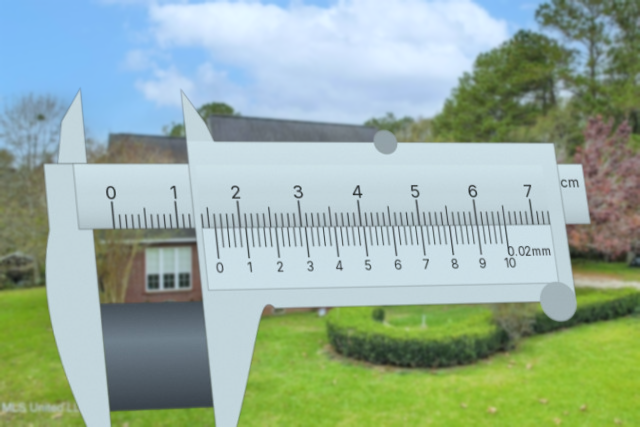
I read 16.0 mm
